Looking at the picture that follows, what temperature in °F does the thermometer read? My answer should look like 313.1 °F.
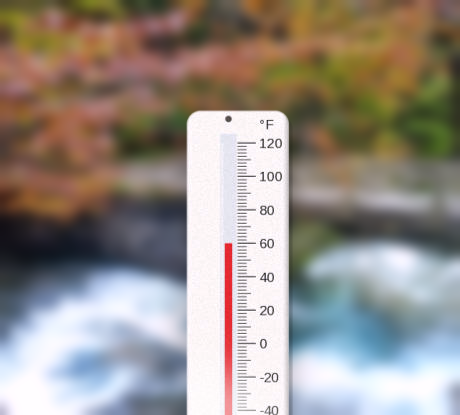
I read 60 °F
